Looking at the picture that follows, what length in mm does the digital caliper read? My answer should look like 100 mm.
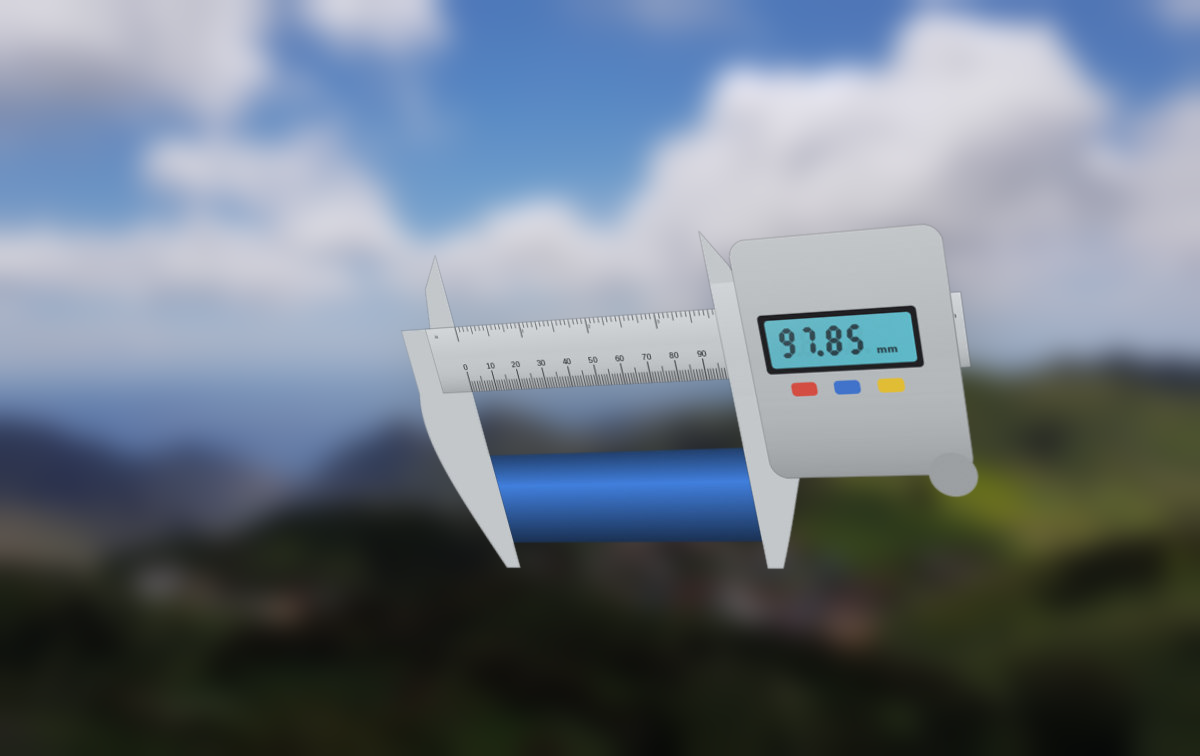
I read 97.85 mm
